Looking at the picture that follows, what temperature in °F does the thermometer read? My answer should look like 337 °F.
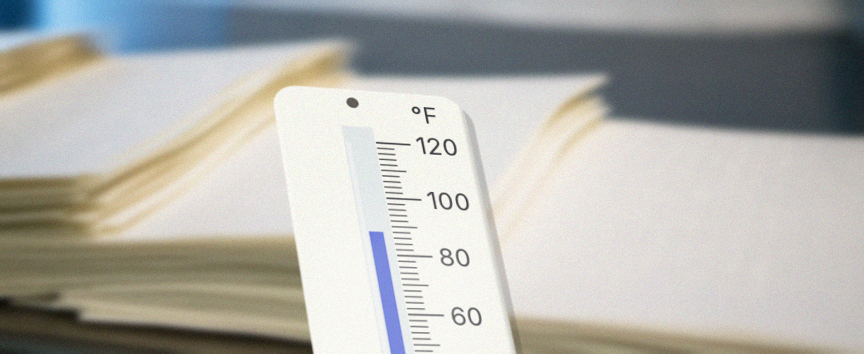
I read 88 °F
